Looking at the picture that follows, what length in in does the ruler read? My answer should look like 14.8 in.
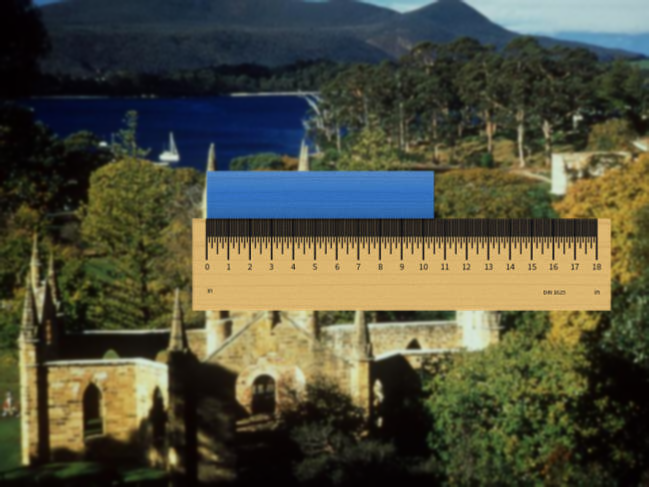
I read 10.5 in
